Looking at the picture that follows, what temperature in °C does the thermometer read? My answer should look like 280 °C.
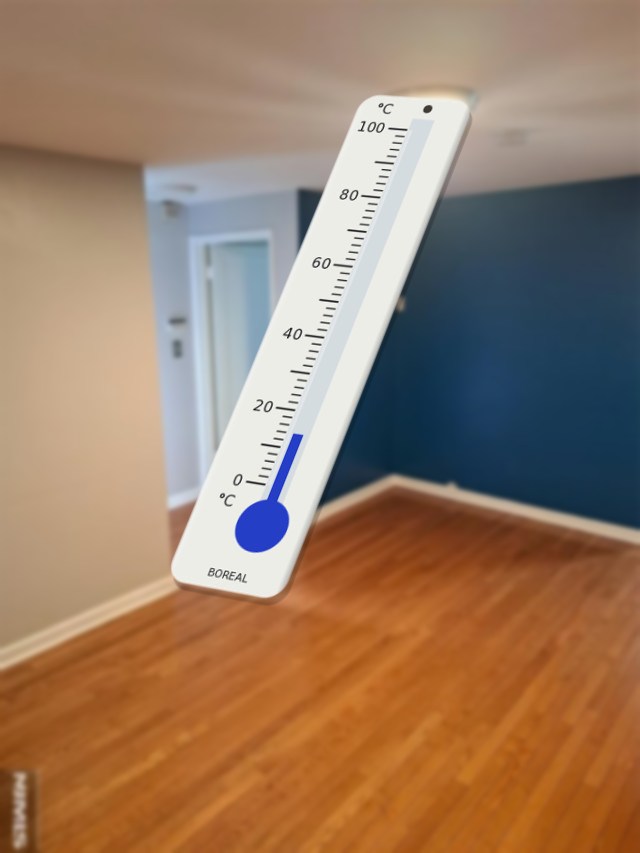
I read 14 °C
